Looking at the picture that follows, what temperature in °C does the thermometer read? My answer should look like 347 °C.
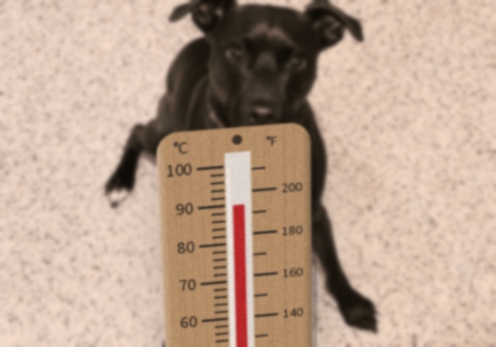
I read 90 °C
